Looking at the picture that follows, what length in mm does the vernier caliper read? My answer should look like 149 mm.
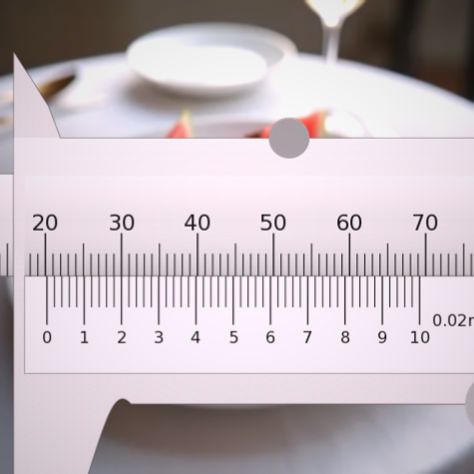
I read 20.2 mm
